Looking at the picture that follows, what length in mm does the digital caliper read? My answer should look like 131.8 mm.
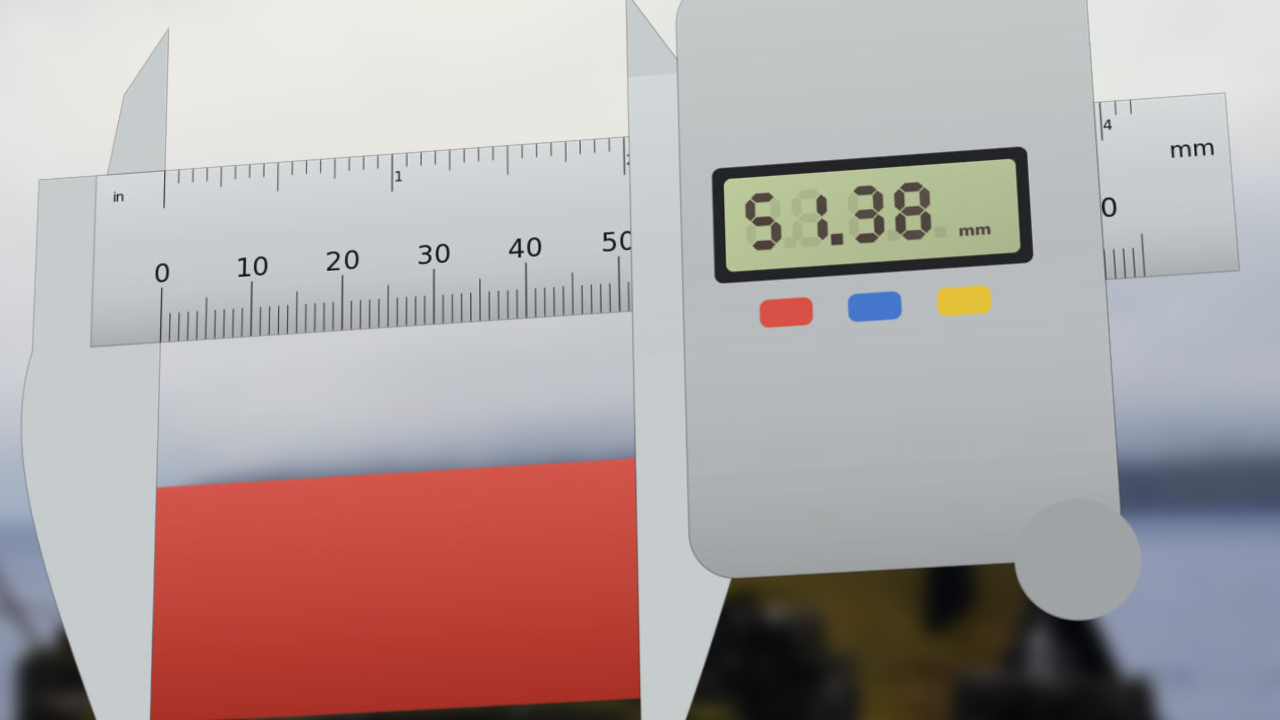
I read 51.38 mm
